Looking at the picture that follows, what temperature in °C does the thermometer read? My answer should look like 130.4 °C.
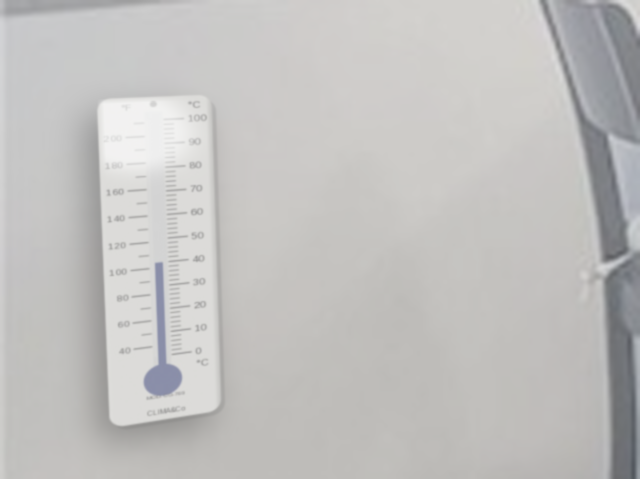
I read 40 °C
